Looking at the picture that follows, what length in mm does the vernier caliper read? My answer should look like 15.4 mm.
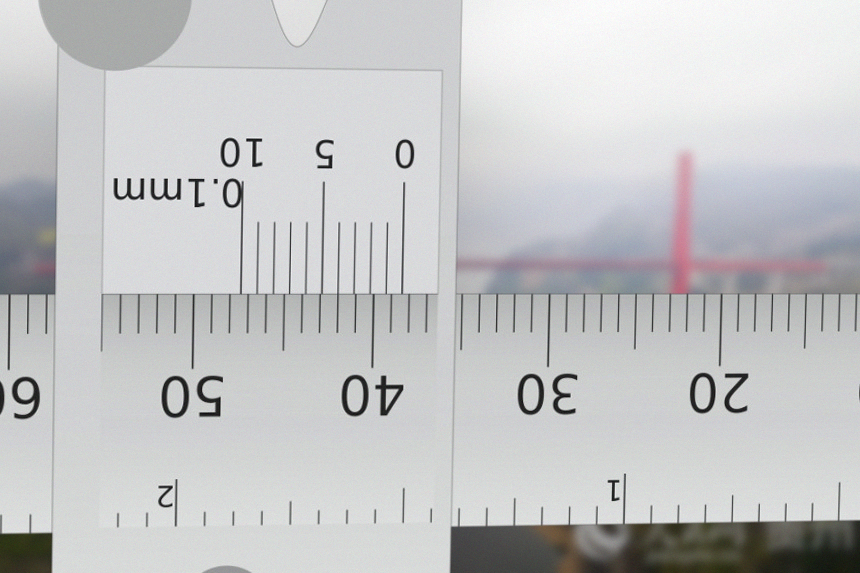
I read 38.4 mm
